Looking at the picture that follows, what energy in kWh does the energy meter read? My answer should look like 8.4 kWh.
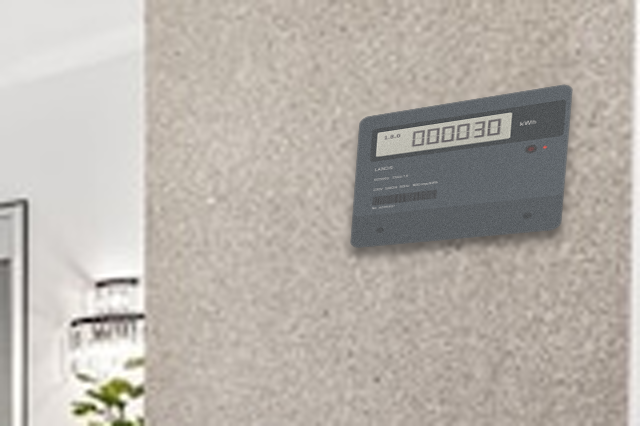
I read 30 kWh
